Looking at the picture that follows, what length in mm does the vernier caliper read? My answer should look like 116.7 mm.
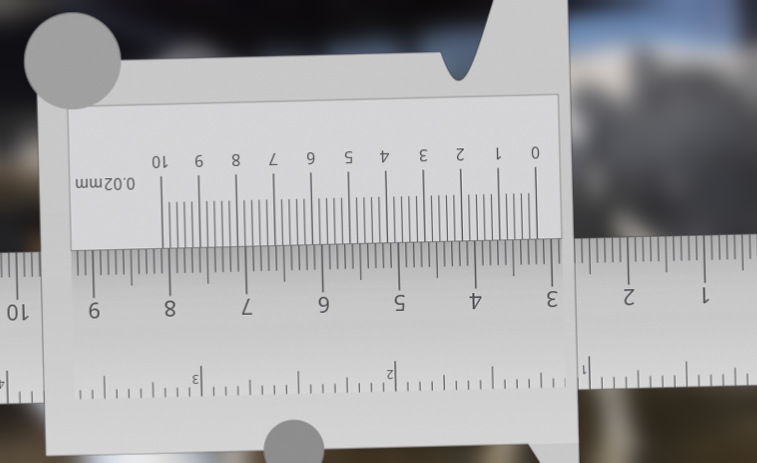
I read 31.8 mm
